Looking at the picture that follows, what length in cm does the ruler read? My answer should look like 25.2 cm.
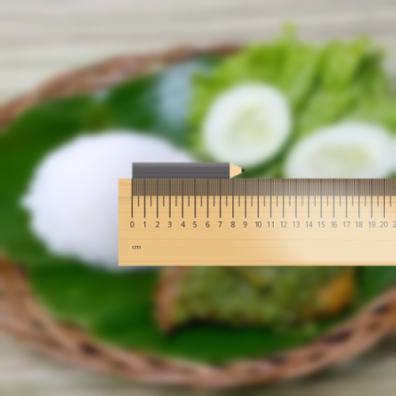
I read 9 cm
